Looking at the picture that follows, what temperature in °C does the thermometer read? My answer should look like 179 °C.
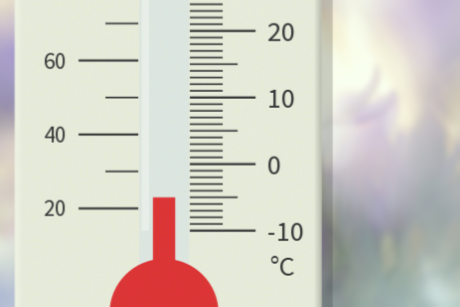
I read -5 °C
